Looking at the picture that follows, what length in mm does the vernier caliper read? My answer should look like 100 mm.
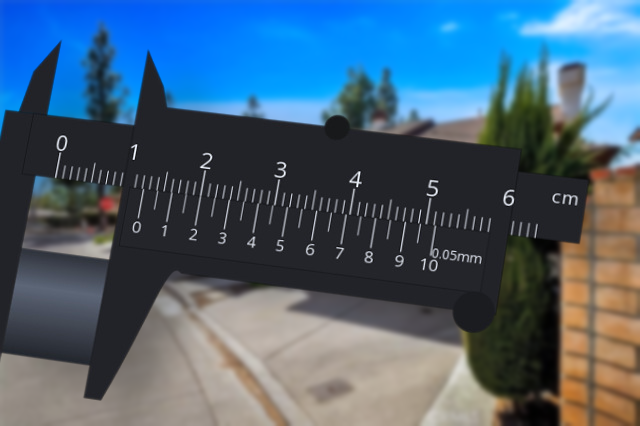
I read 12.2 mm
